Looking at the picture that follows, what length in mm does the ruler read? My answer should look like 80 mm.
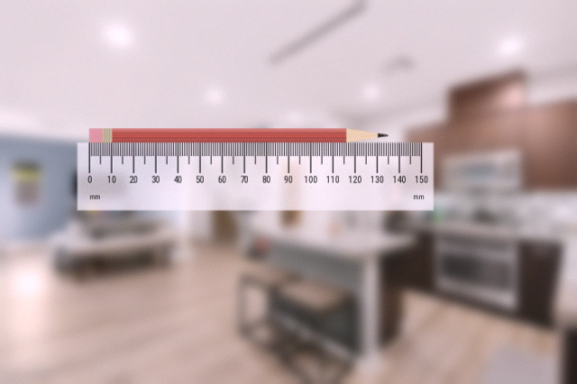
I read 135 mm
